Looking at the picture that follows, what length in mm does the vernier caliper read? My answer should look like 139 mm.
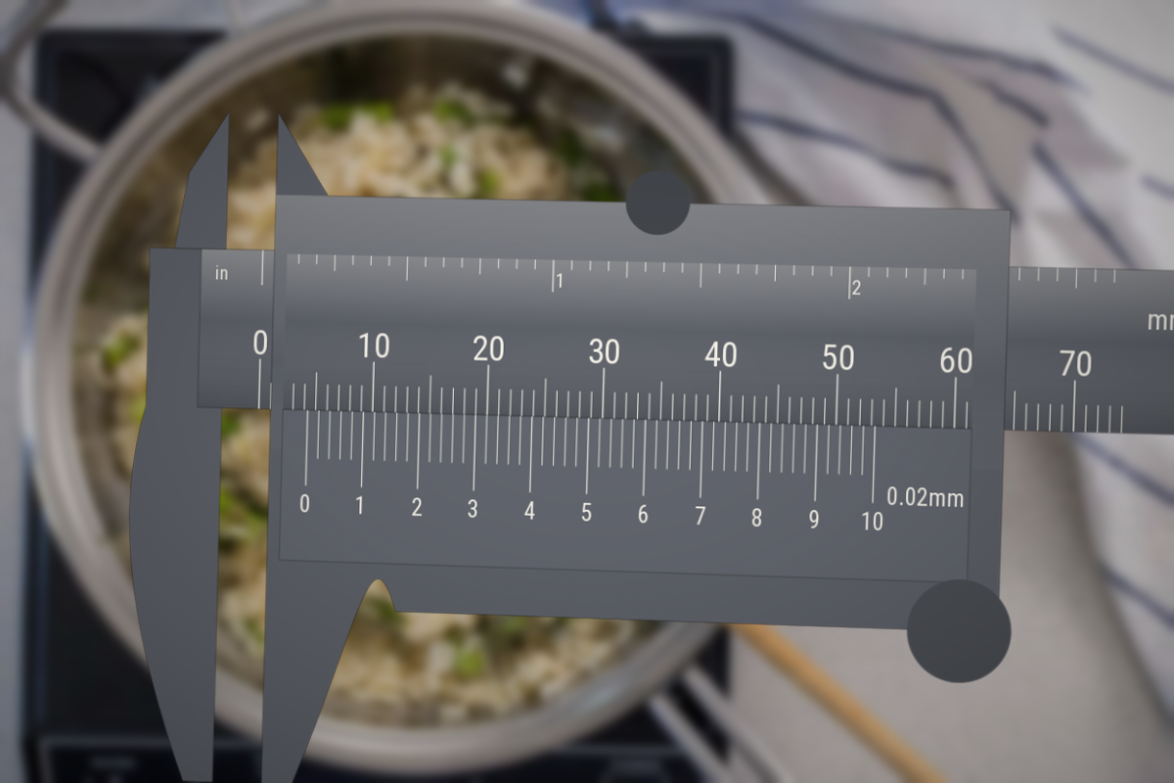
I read 4.3 mm
